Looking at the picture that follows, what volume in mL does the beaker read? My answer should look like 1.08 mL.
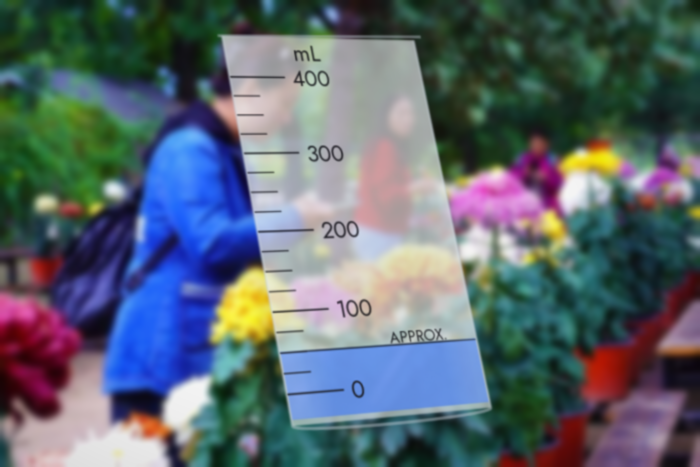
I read 50 mL
